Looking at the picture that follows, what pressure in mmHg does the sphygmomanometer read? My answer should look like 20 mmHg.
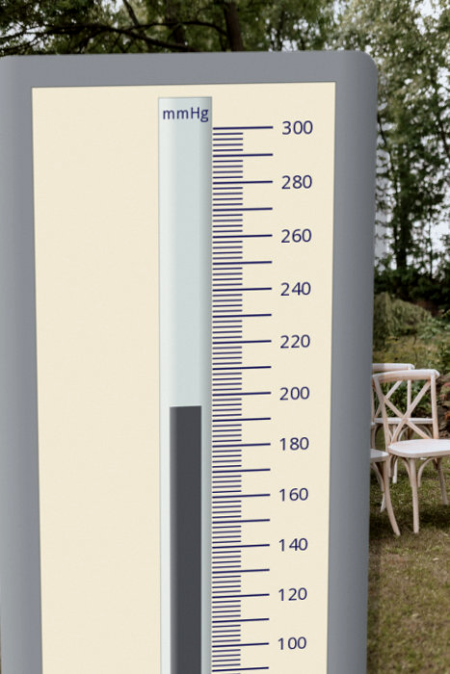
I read 196 mmHg
